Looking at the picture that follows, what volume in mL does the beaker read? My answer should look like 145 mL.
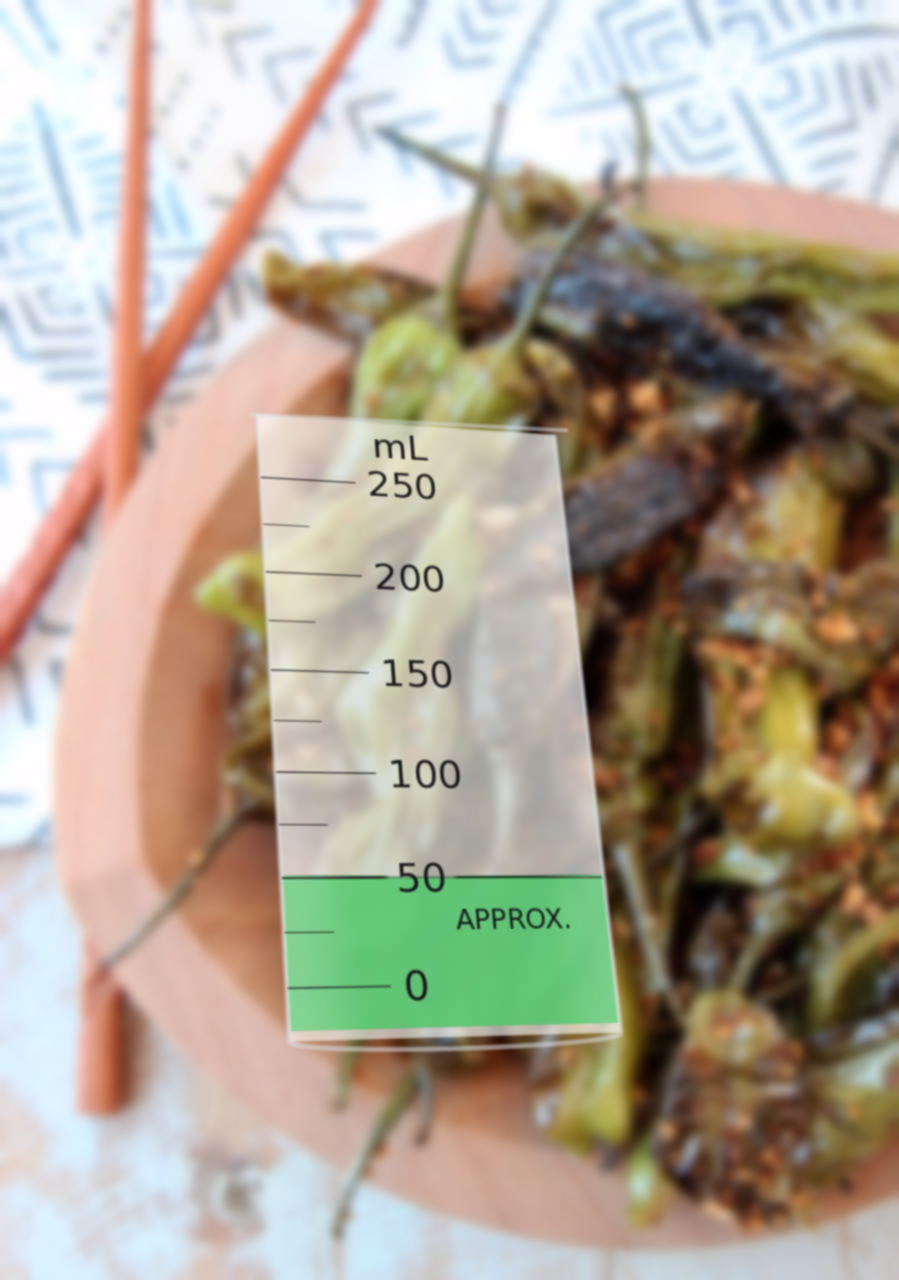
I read 50 mL
